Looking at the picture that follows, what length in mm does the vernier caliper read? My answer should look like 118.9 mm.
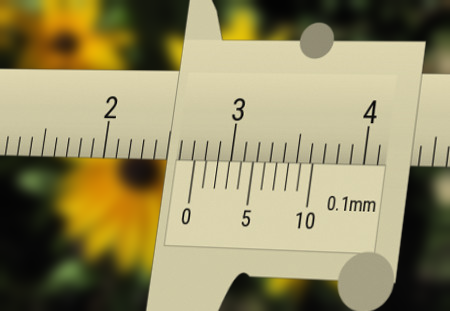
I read 27.2 mm
